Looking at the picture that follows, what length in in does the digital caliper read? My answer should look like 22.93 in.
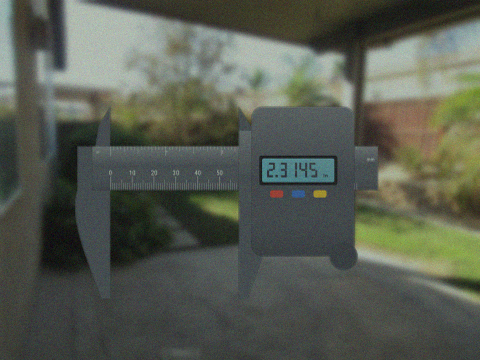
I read 2.3145 in
